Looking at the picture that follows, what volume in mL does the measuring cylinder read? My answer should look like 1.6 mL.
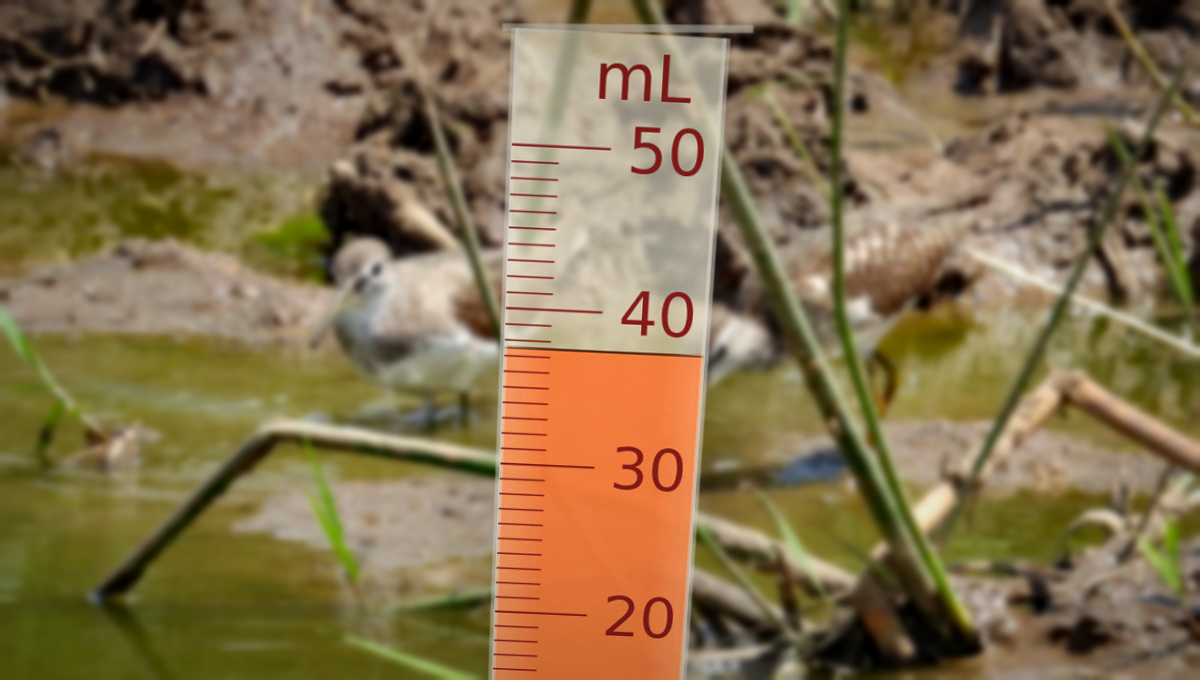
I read 37.5 mL
